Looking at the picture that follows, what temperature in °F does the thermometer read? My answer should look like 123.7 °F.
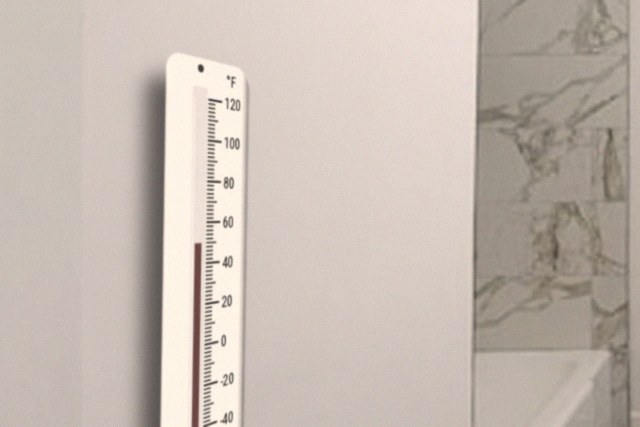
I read 50 °F
